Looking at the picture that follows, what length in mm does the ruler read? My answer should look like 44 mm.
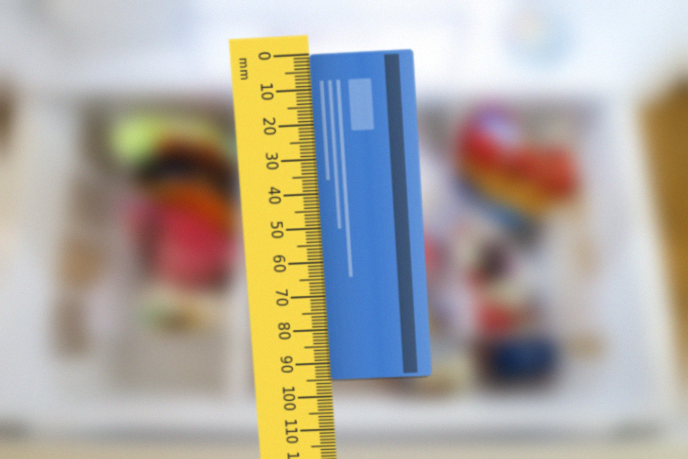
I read 95 mm
